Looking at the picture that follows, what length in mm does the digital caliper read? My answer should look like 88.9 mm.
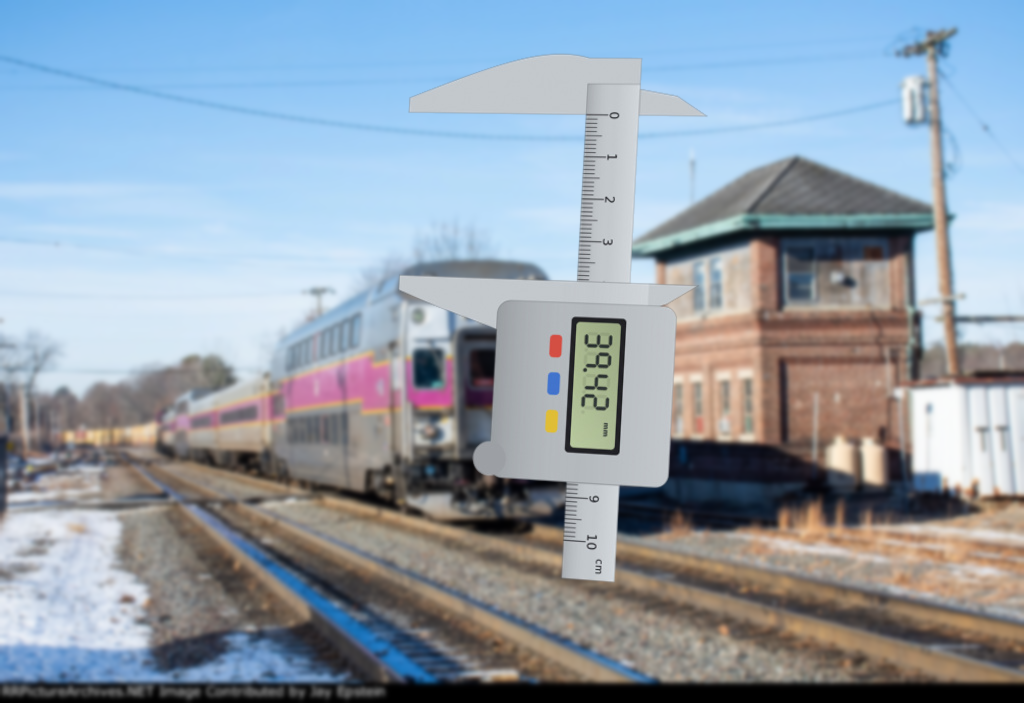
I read 39.42 mm
